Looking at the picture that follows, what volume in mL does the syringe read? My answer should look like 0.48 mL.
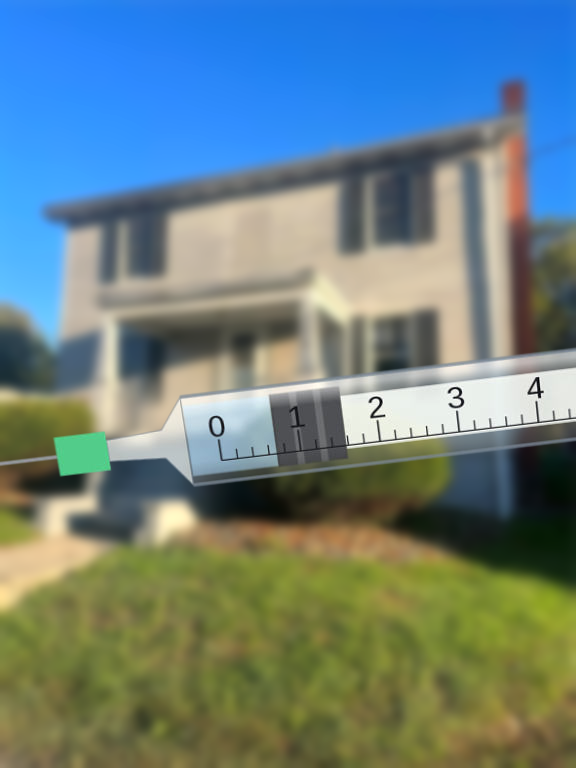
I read 0.7 mL
